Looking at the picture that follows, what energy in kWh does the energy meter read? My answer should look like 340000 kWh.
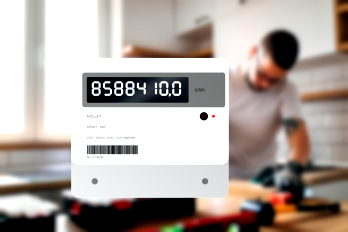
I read 8588410.0 kWh
